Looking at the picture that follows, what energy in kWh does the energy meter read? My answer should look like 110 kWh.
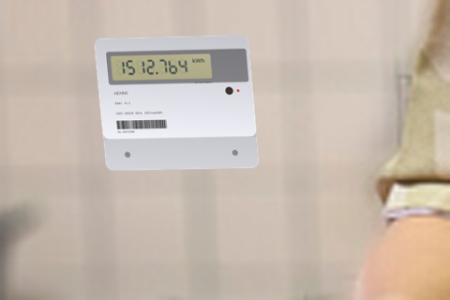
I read 1512.764 kWh
